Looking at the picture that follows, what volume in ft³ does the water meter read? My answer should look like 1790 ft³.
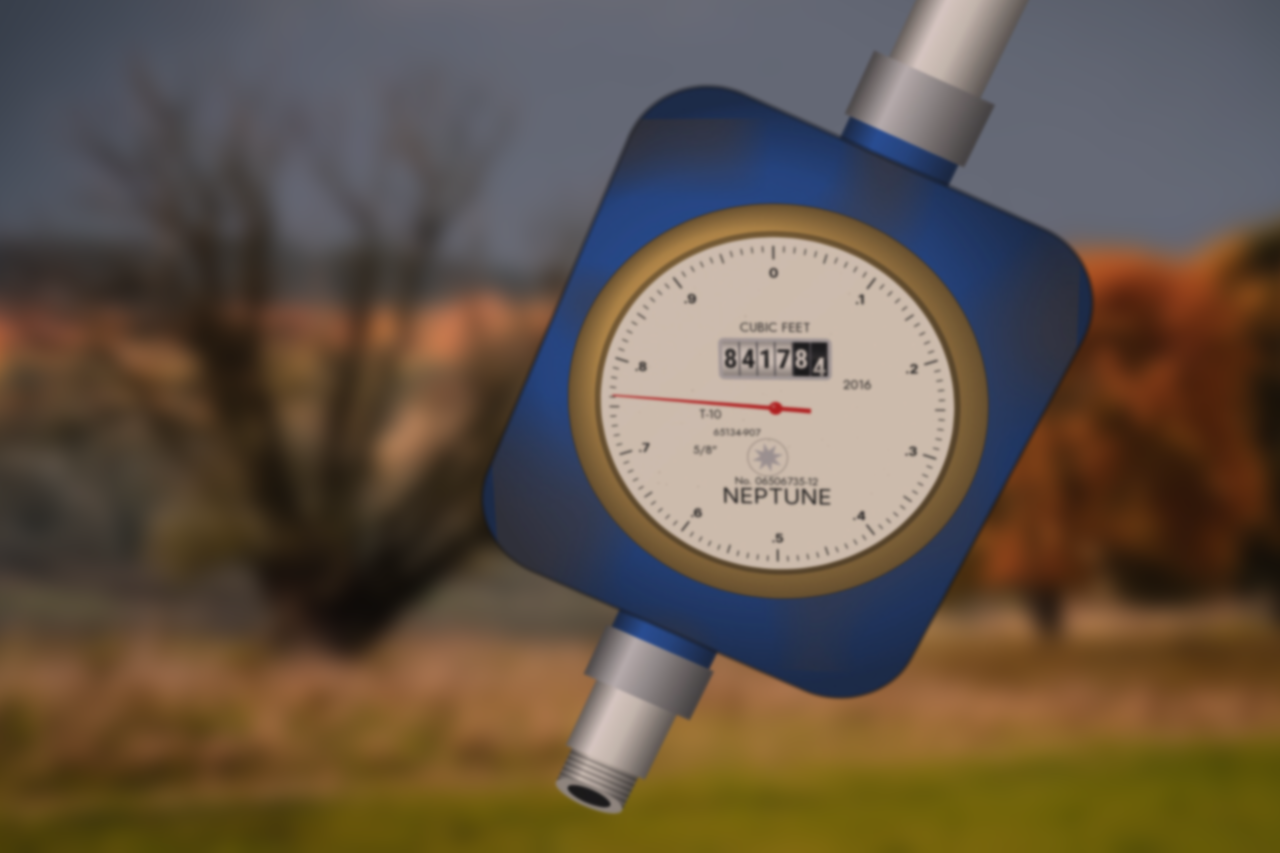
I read 841783.76 ft³
